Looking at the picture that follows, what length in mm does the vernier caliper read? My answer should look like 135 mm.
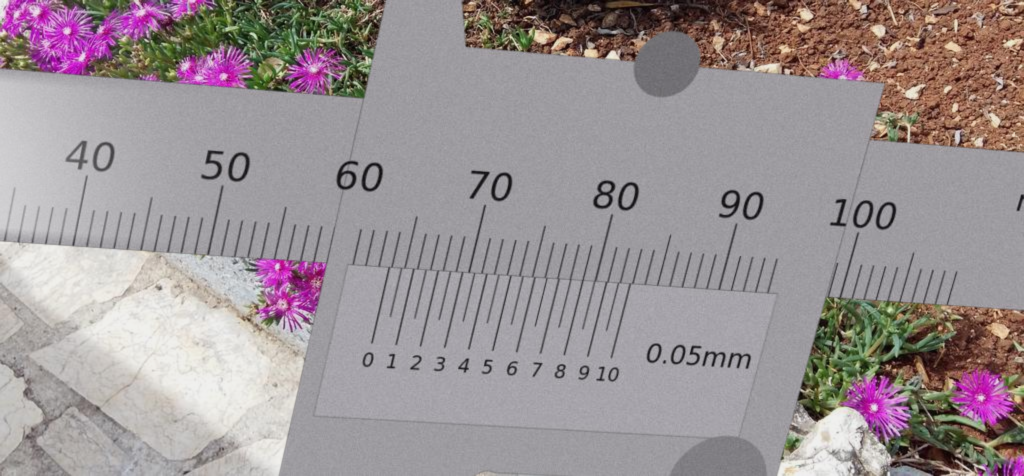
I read 63.8 mm
